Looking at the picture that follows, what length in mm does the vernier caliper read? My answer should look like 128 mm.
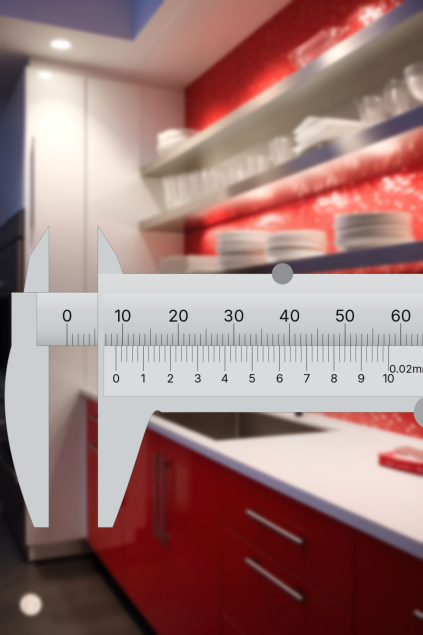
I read 8.8 mm
